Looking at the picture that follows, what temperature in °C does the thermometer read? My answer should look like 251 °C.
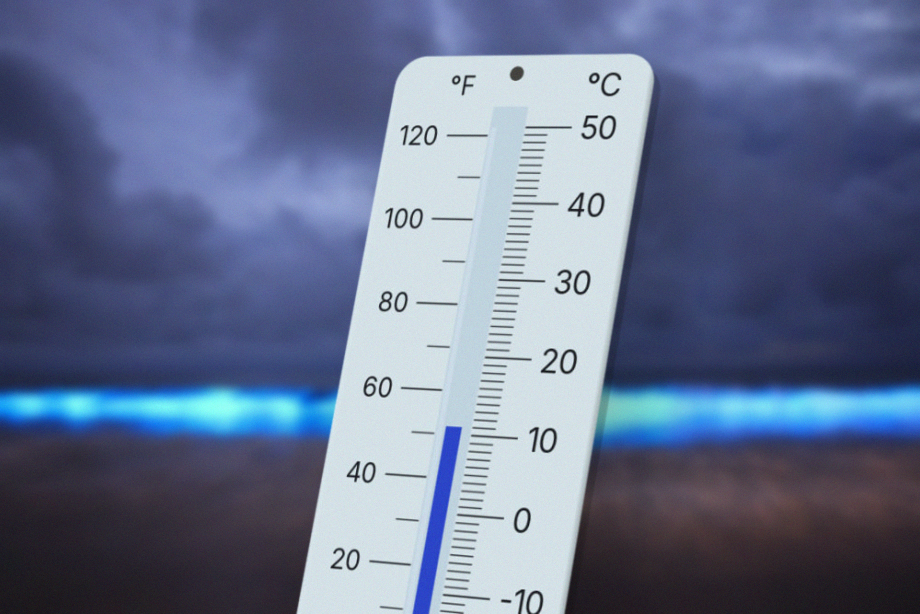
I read 11 °C
